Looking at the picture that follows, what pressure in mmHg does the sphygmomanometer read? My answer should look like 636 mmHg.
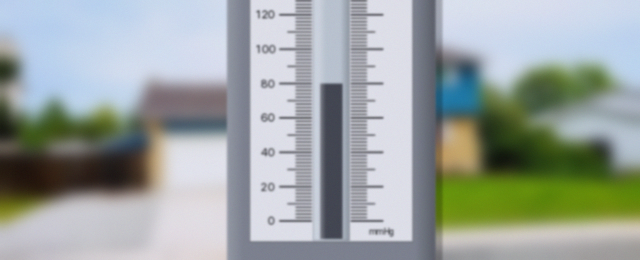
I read 80 mmHg
